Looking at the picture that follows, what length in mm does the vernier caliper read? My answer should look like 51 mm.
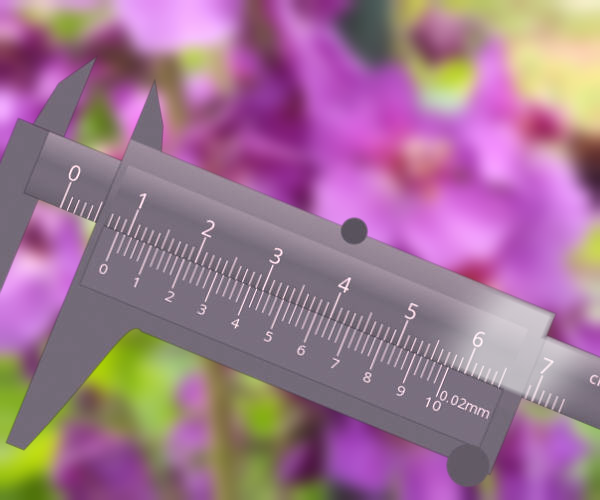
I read 8.6 mm
